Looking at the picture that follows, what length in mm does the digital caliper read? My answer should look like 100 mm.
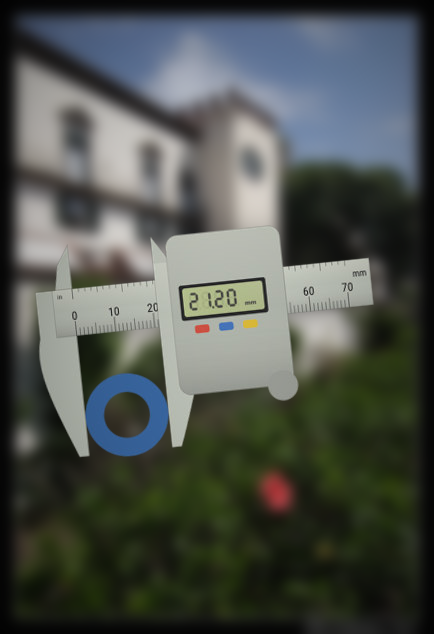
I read 21.20 mm
